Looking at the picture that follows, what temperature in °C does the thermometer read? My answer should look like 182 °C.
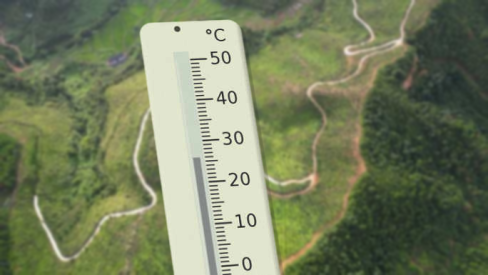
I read 26 °C
